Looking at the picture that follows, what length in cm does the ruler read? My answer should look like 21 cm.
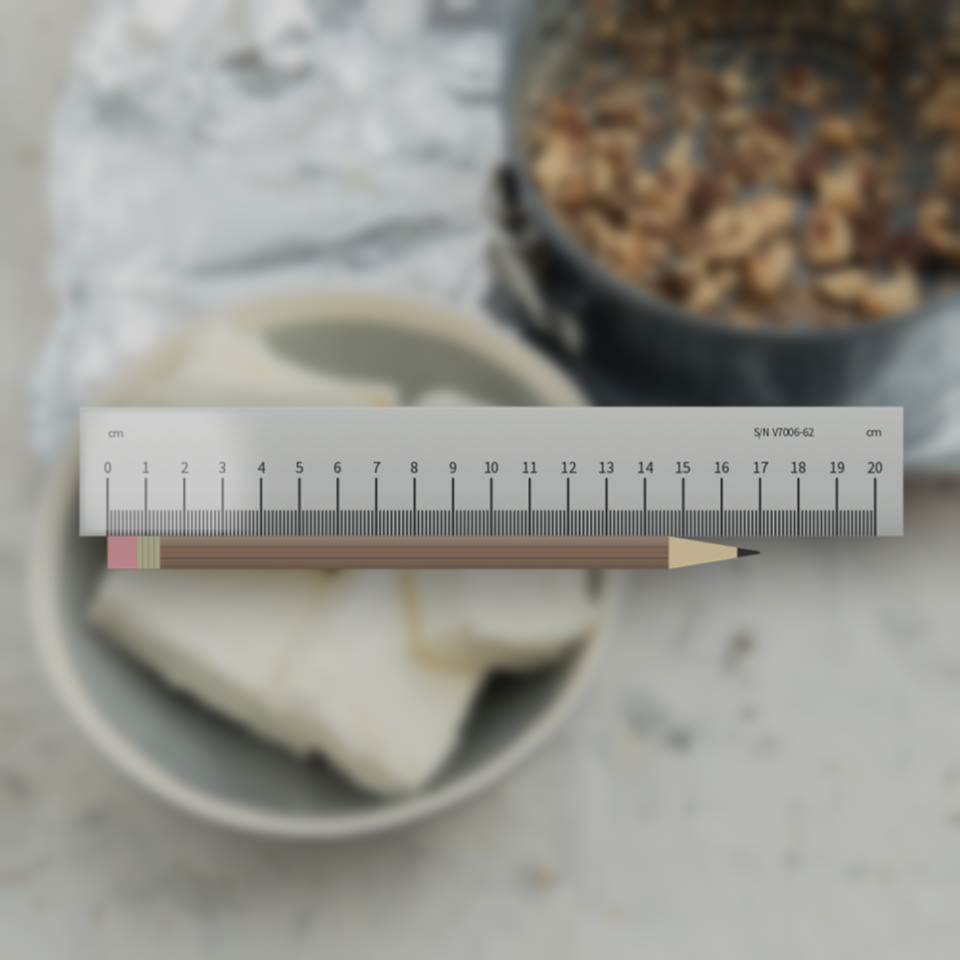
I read 17 cm
